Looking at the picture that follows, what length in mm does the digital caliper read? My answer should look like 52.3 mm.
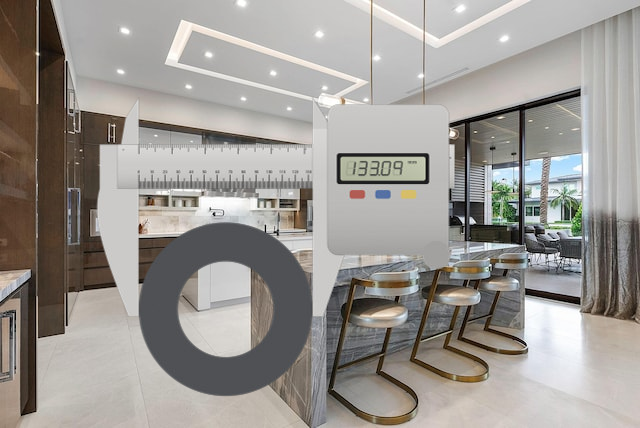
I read 133.09 mm
